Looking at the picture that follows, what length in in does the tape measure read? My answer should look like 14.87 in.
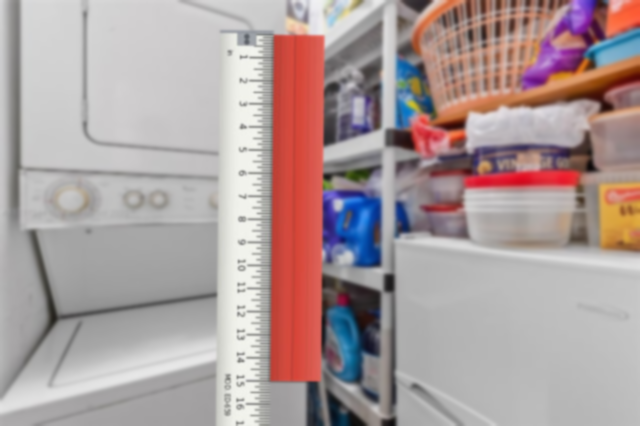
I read 15 in
